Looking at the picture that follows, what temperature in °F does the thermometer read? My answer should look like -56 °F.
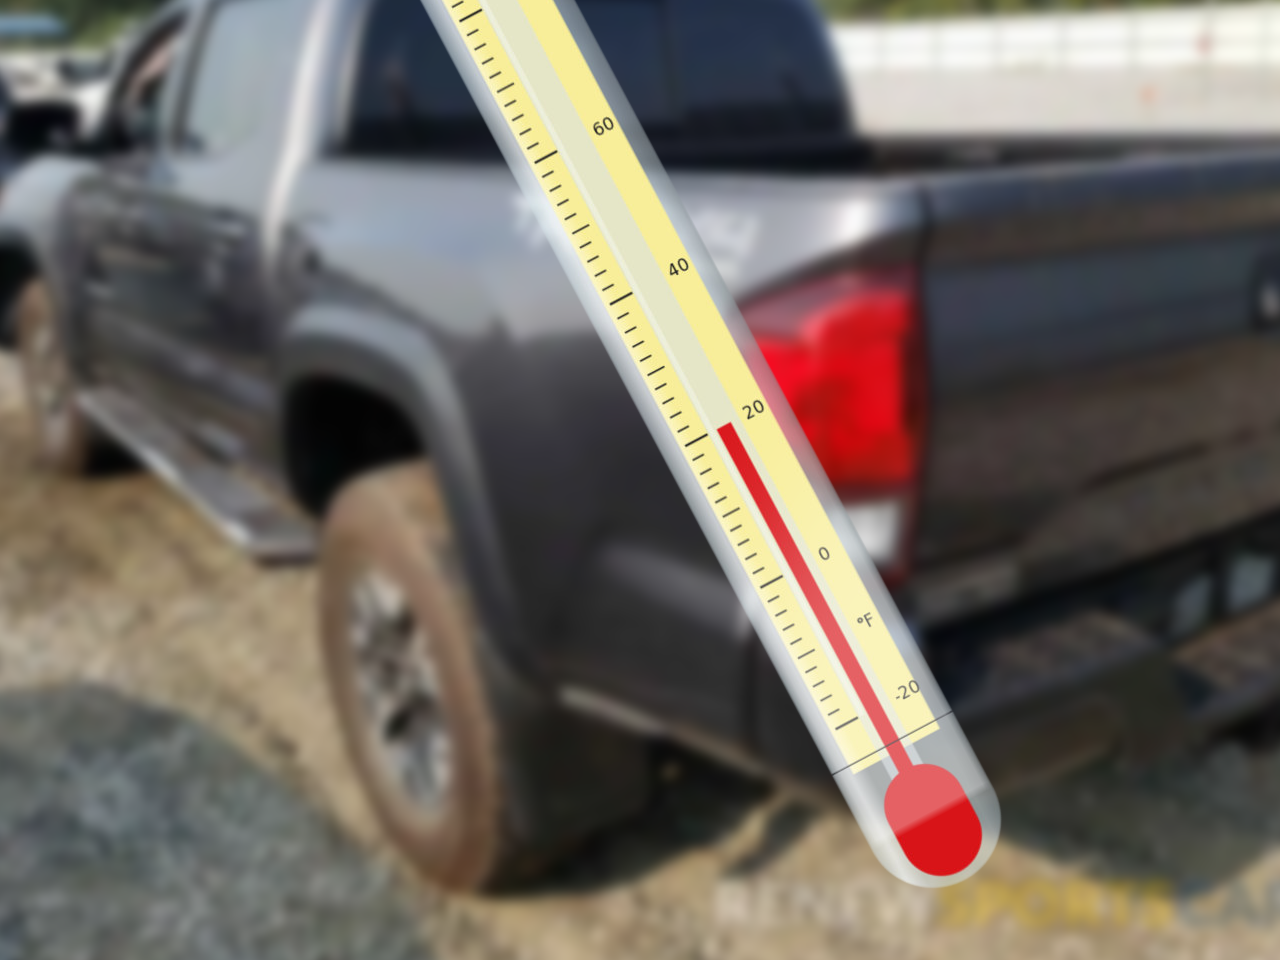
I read 20 °F
